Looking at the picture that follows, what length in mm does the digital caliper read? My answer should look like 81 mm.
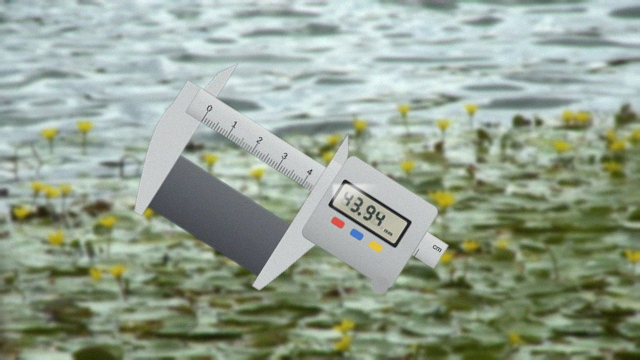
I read 43.94 mm
